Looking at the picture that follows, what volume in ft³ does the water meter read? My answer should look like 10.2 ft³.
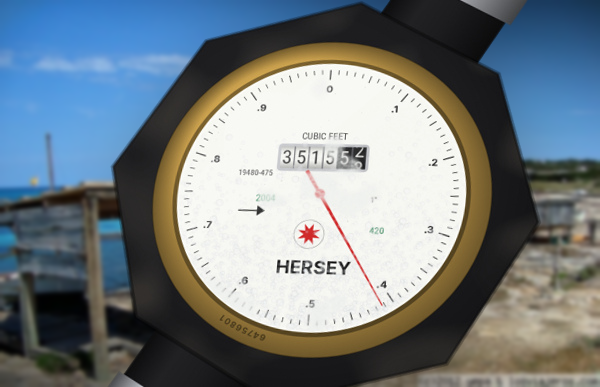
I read 351552.41 ft³
